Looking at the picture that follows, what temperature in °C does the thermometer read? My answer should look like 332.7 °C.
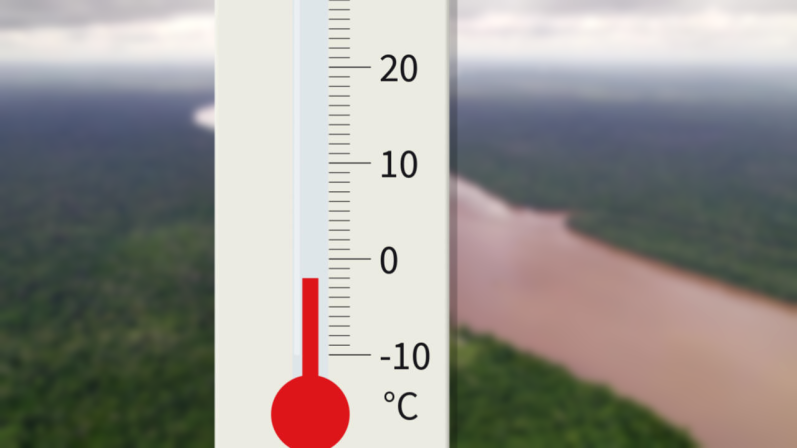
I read -2 °C
